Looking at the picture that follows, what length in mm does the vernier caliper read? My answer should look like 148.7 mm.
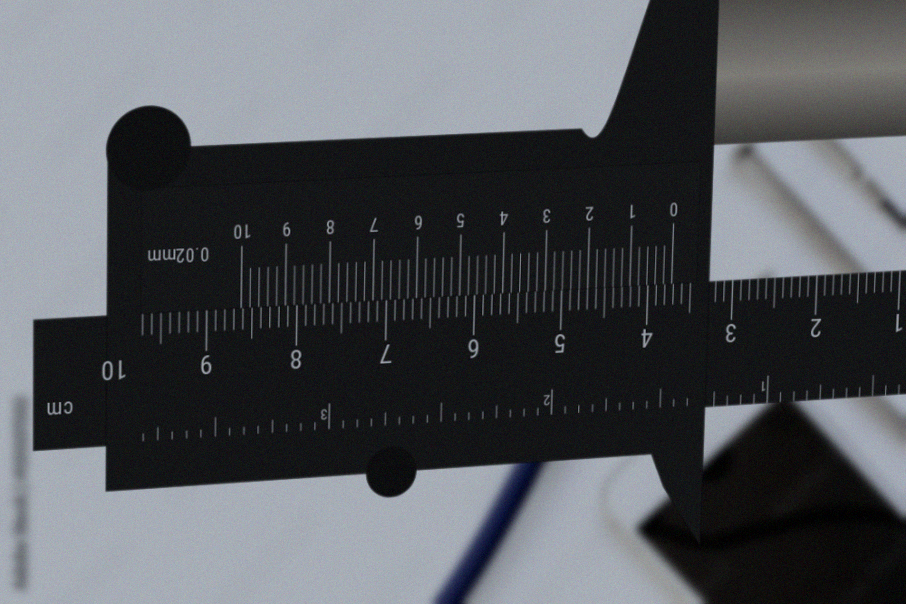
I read 37.2 mm
